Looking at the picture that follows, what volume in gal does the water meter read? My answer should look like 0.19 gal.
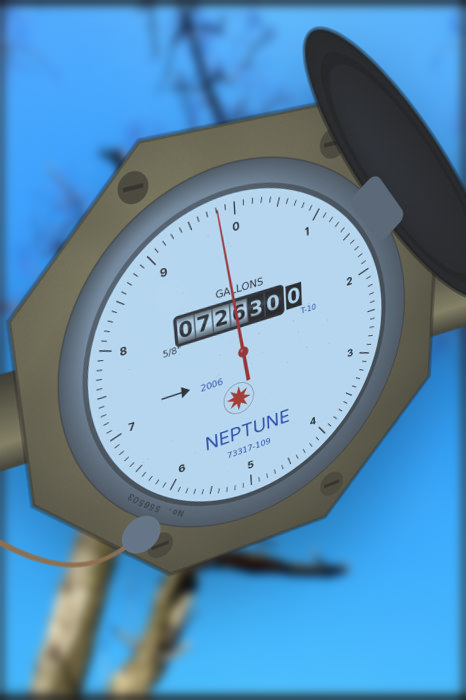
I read 726299.8 gal
